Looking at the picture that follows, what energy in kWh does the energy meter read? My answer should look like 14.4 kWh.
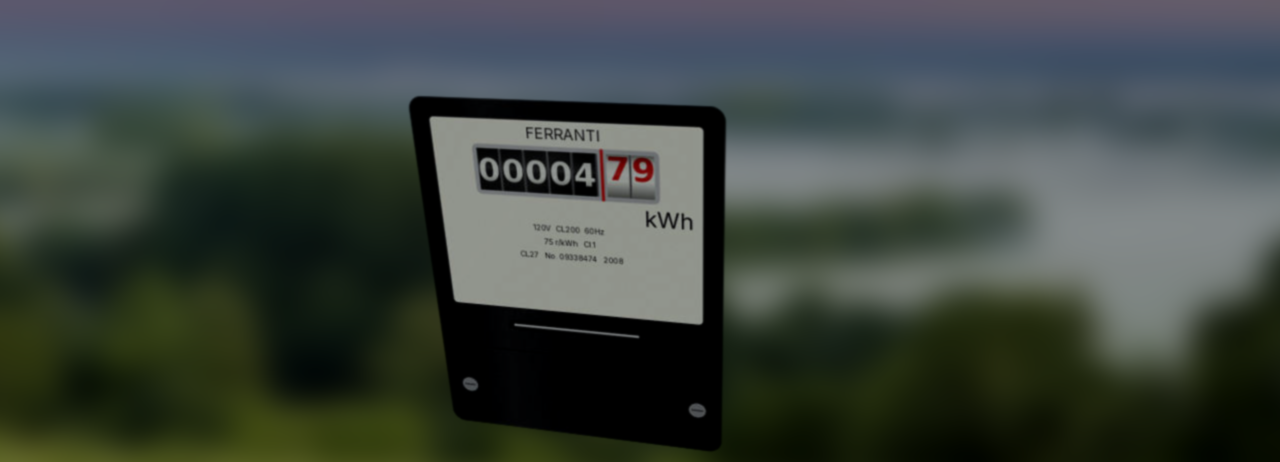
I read 4.79 kWh
